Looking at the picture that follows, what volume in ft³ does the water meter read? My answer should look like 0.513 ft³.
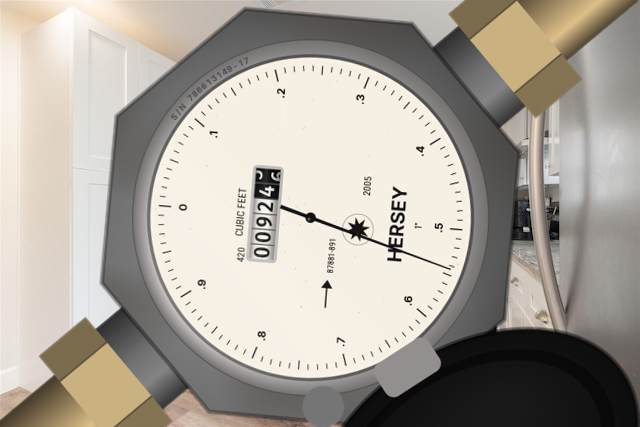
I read 9245.54 ft³
